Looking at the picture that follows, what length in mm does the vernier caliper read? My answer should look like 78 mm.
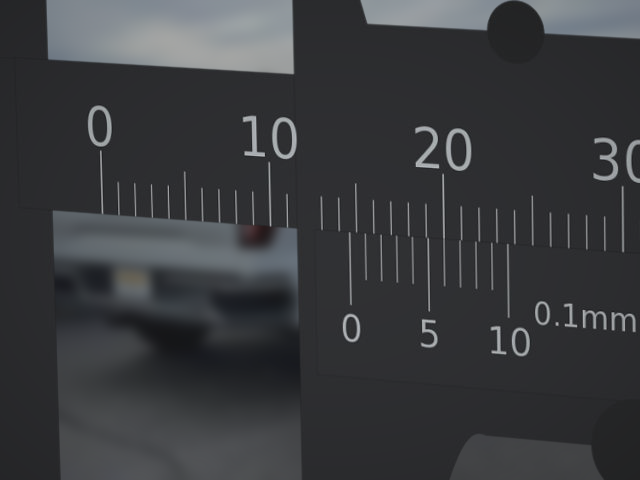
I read 14.6 mm
